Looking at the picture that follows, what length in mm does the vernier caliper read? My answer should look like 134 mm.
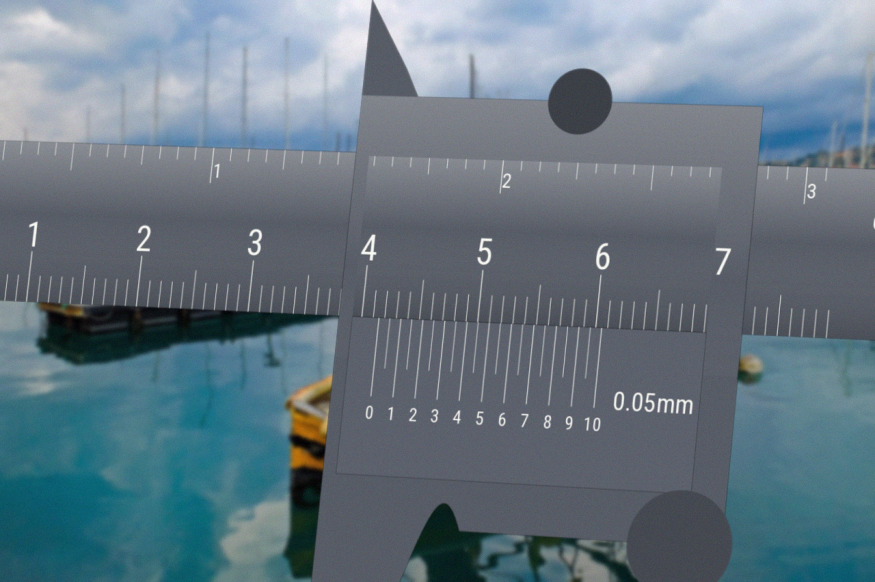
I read 41.5 mm
